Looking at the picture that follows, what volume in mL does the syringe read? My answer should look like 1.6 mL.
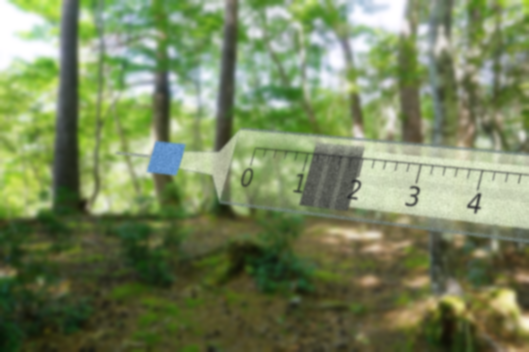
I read 1.1 mL
